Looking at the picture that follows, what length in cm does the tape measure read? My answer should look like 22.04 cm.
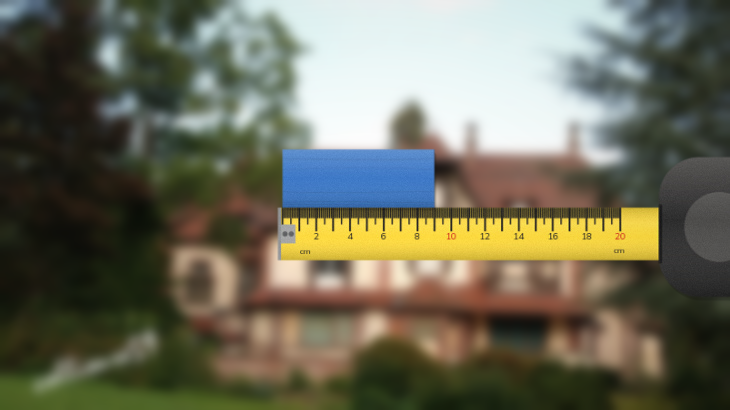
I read 9 cm
